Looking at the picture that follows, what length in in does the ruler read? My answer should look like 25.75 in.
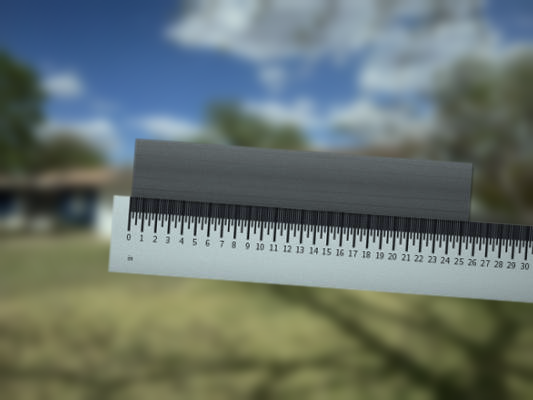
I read 25.5 in
